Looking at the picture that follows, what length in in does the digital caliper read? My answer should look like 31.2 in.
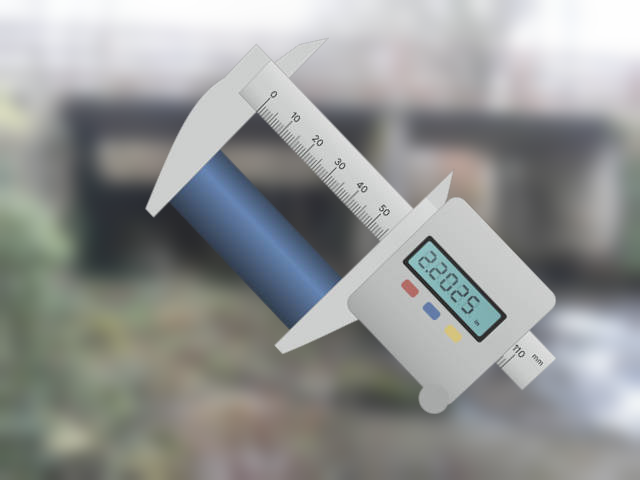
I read 2.2025 in
